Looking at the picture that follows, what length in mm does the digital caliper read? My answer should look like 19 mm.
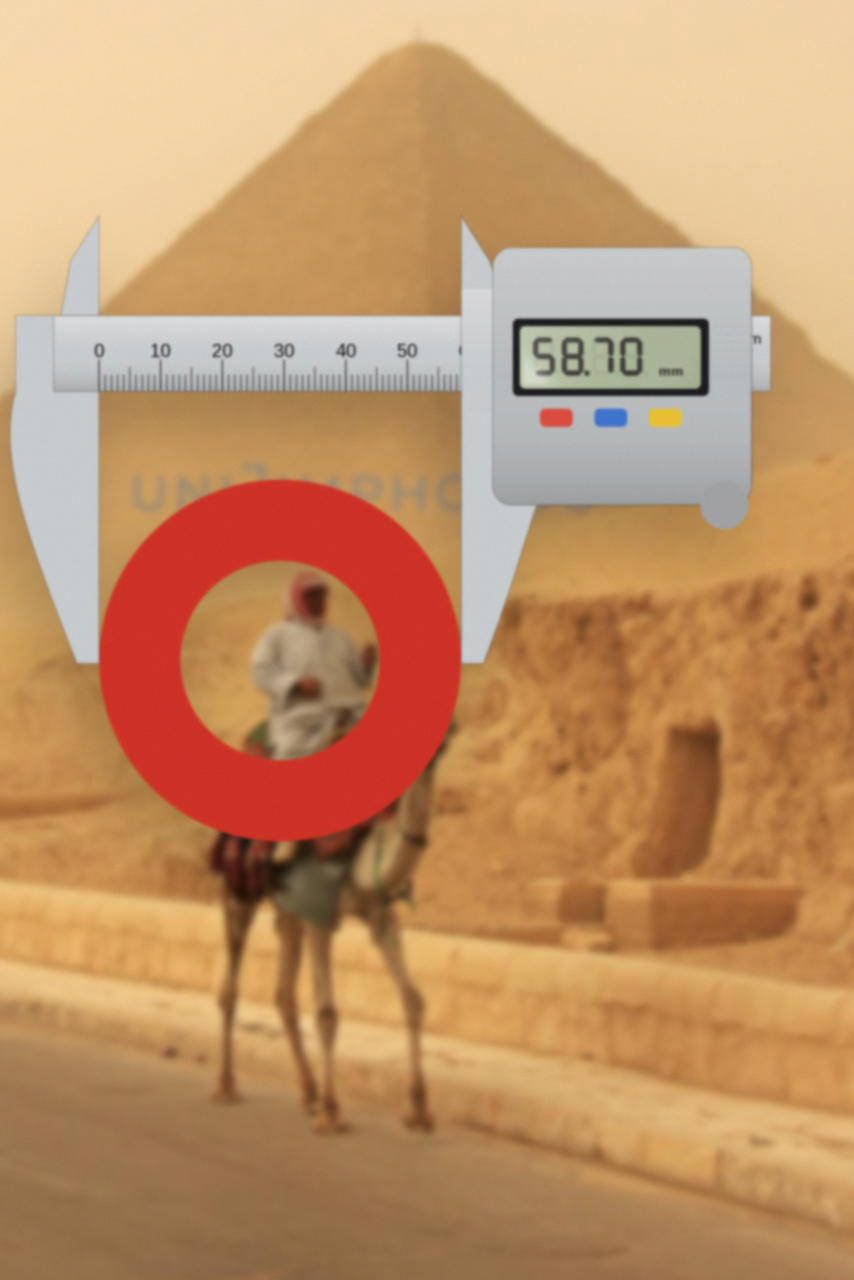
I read 58.70 mm
